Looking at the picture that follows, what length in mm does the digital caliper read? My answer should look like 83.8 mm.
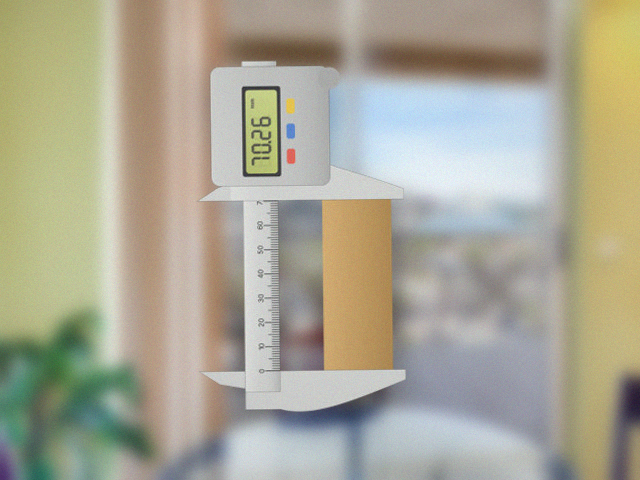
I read 70.26 mm
